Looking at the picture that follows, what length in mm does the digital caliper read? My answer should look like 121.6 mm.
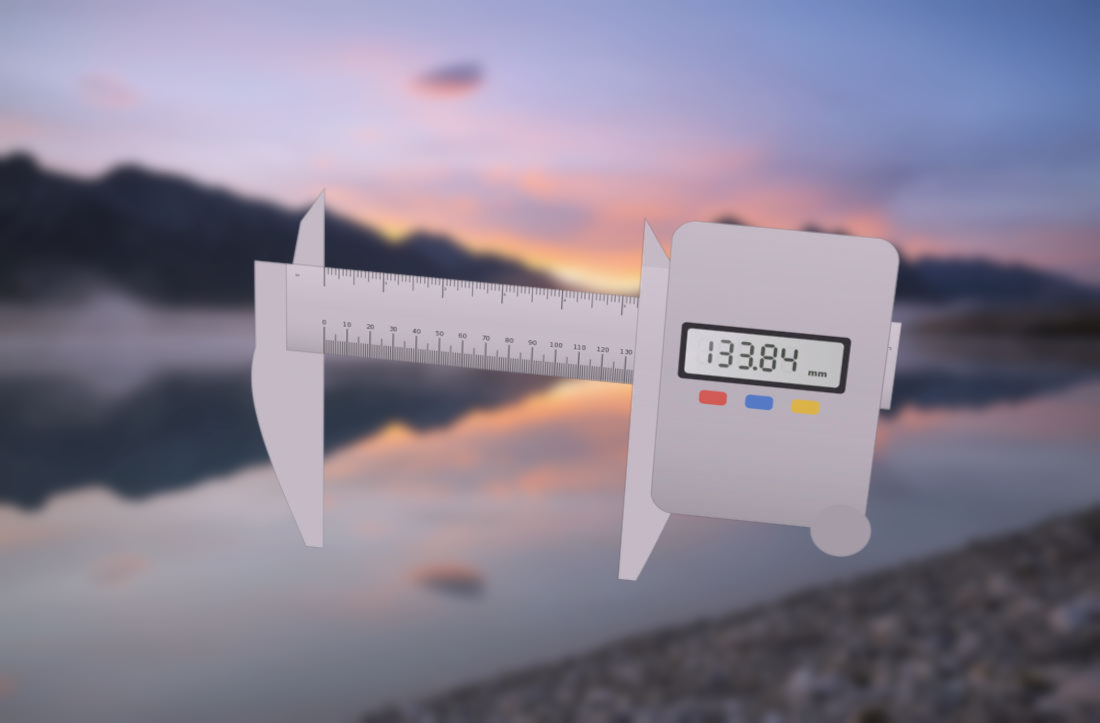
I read 133.84 mm
